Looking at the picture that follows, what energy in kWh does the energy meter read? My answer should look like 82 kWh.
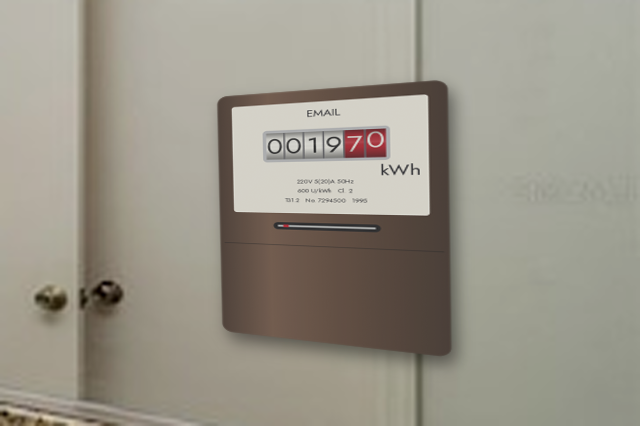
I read 19.70 kWh
